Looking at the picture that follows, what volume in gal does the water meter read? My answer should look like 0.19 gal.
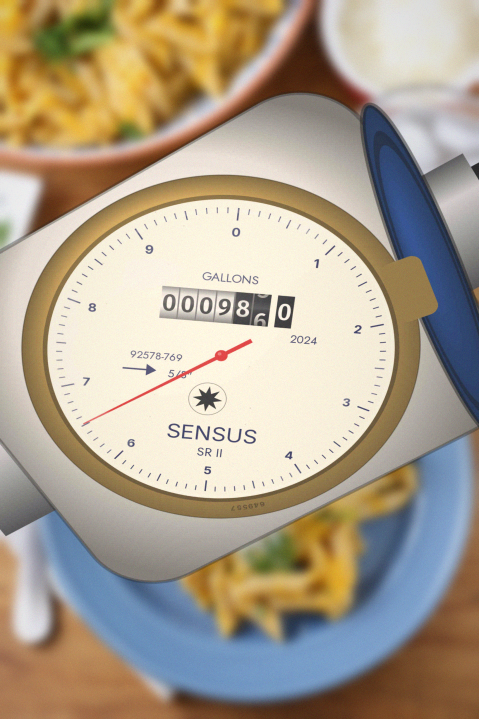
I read 9856.5 gal
